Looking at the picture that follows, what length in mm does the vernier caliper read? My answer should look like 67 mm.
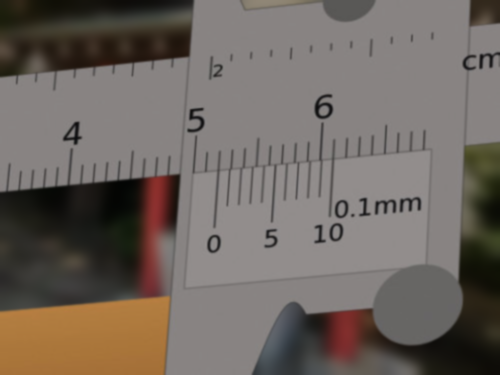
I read 52.0 mm
